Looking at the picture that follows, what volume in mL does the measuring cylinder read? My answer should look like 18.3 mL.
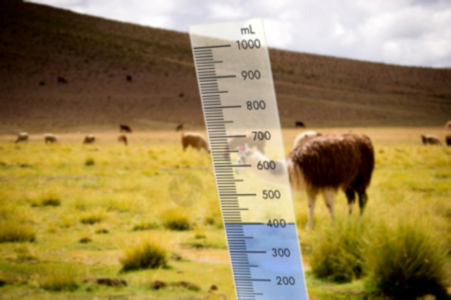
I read 400 mL
